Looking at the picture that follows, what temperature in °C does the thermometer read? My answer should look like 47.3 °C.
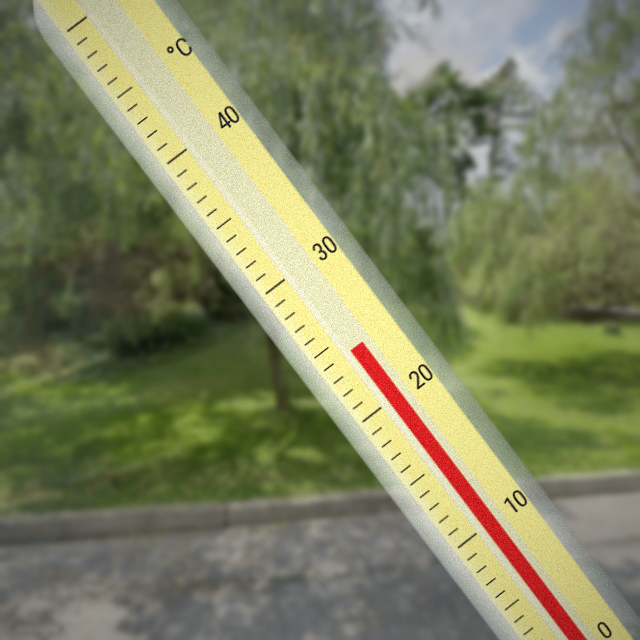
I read 24 °C
